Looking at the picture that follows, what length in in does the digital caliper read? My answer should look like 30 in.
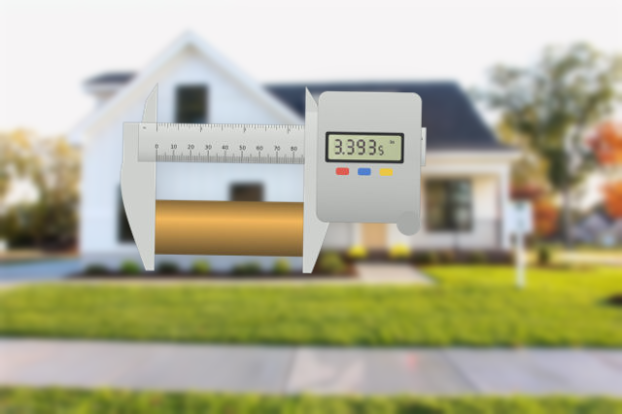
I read 3.3935 in
